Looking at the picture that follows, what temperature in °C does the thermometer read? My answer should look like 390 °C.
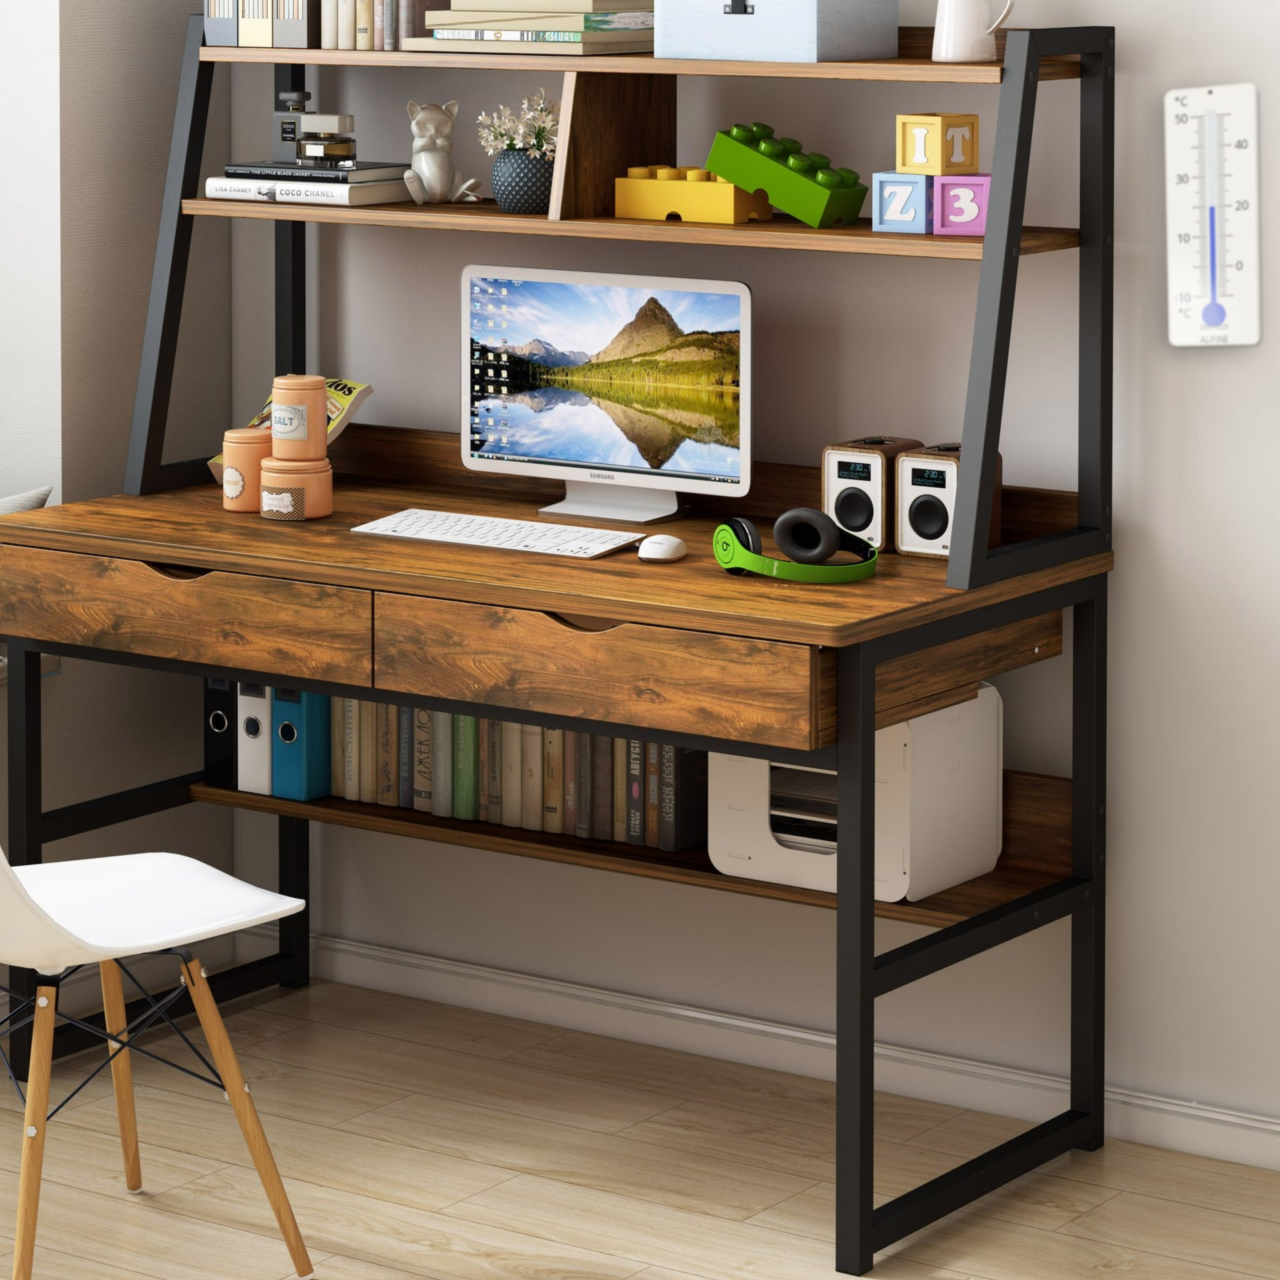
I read 20 °C
